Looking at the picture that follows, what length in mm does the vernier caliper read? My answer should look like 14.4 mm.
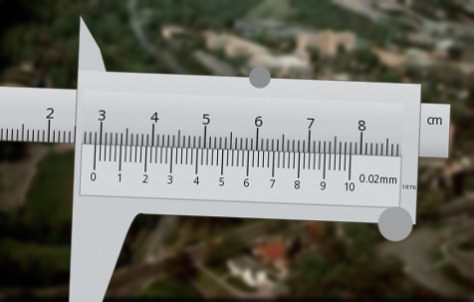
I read 29.0 mm
